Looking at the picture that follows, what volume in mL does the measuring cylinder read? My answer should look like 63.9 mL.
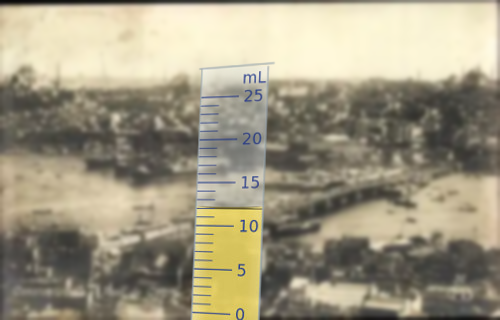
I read 12 mL
